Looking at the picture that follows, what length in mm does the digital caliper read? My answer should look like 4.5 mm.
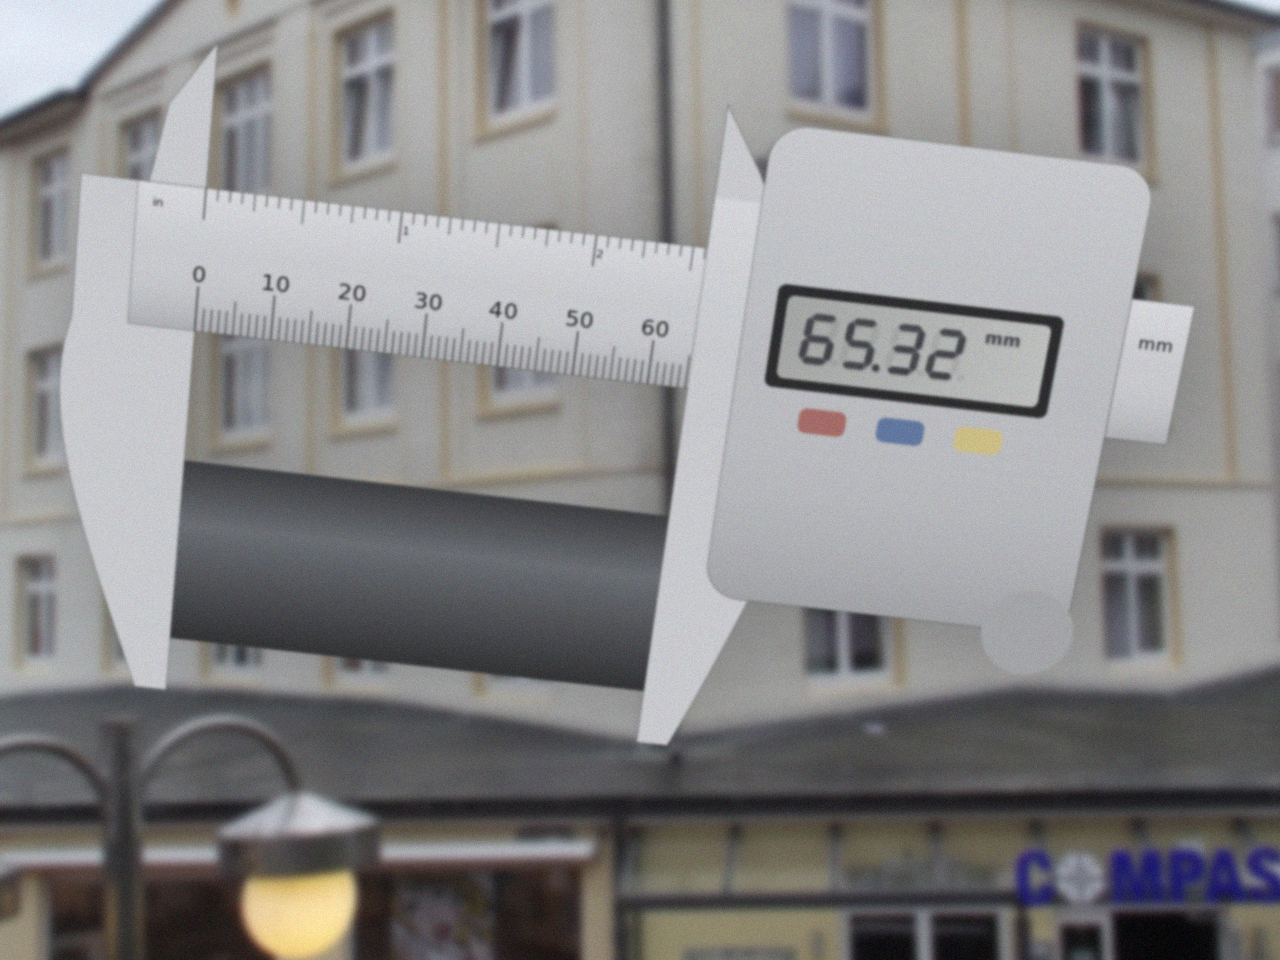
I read 65.32 mm
